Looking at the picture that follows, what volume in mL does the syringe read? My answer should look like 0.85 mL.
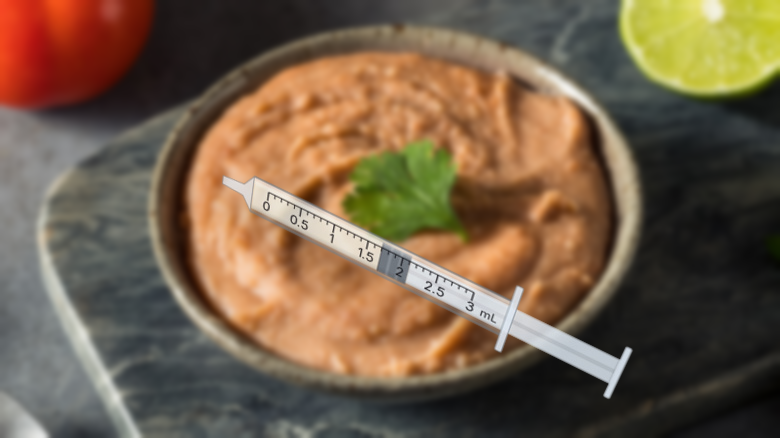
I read 1.7 mL
